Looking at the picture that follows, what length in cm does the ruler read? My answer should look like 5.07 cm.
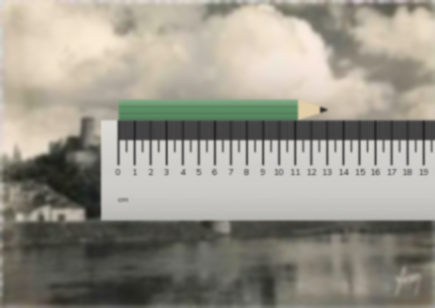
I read 13 cm
